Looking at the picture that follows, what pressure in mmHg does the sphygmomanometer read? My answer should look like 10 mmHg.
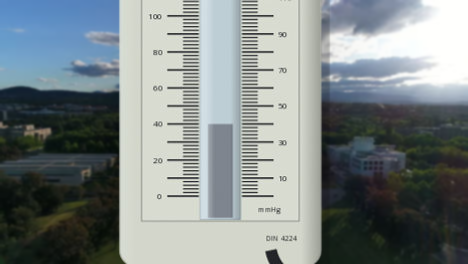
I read 40 mmHg
